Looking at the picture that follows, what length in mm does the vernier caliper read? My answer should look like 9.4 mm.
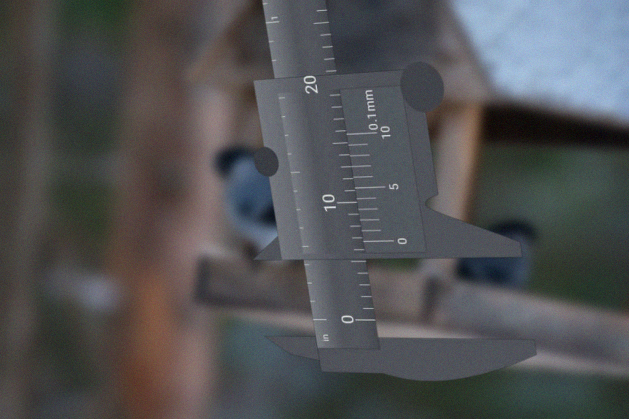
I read 6.7 mm
